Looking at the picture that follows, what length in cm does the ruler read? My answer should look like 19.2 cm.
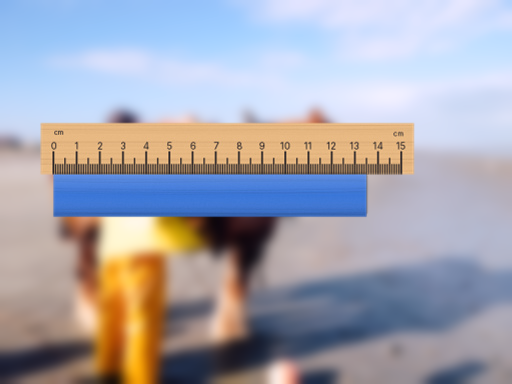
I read 13.5 cm
